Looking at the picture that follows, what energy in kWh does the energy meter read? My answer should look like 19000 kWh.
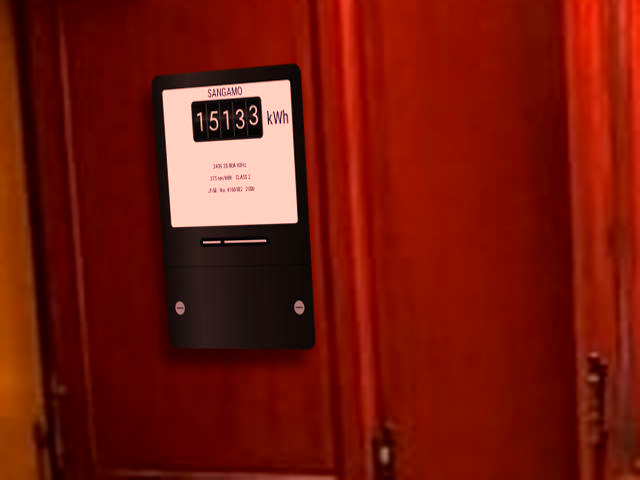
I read 15133 kWh
